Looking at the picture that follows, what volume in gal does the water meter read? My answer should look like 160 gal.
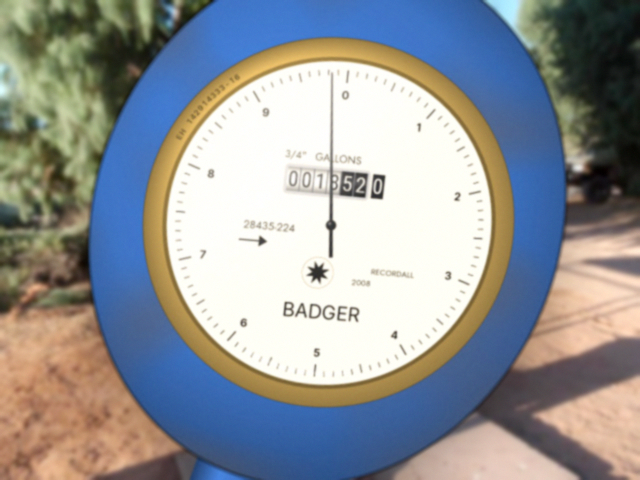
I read 18519.8 gal
